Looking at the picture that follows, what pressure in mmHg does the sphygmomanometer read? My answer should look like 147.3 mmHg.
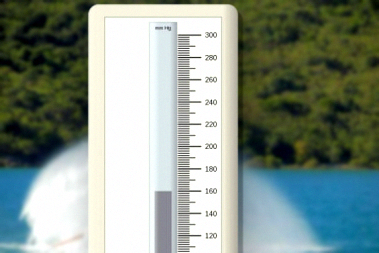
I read 160 mmHg
